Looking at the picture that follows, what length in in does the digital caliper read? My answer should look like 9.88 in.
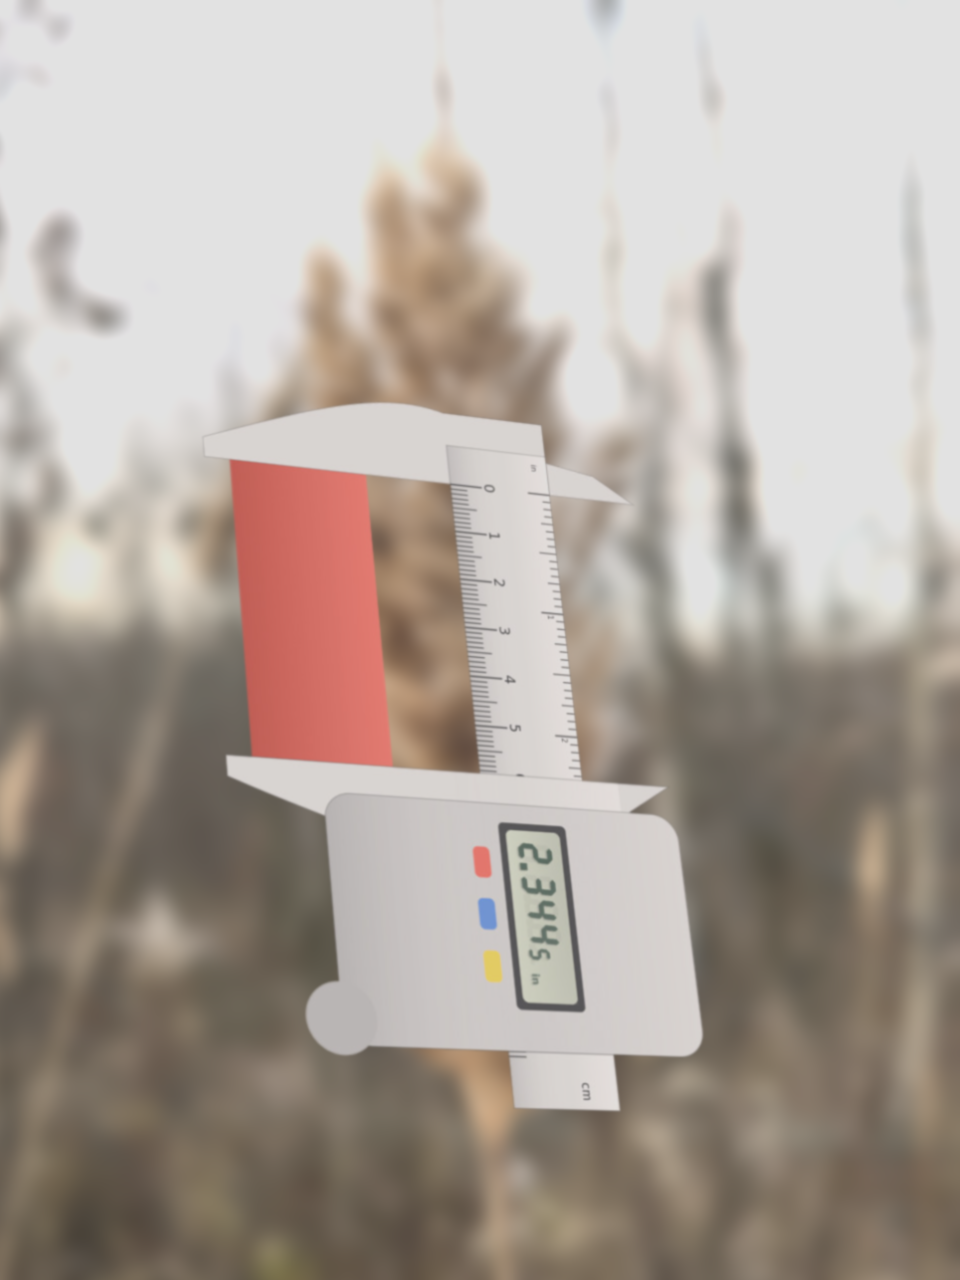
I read 2.3445 in
